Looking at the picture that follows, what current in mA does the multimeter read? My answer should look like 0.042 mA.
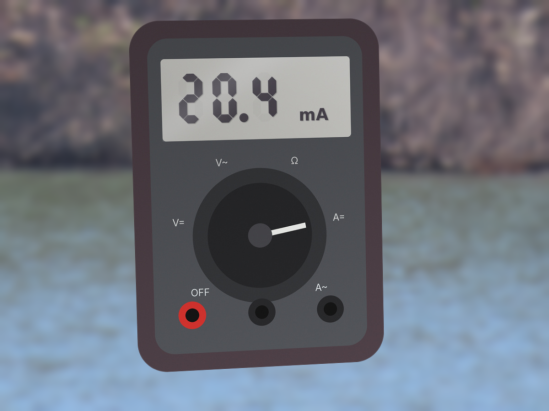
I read 20.4 mA
